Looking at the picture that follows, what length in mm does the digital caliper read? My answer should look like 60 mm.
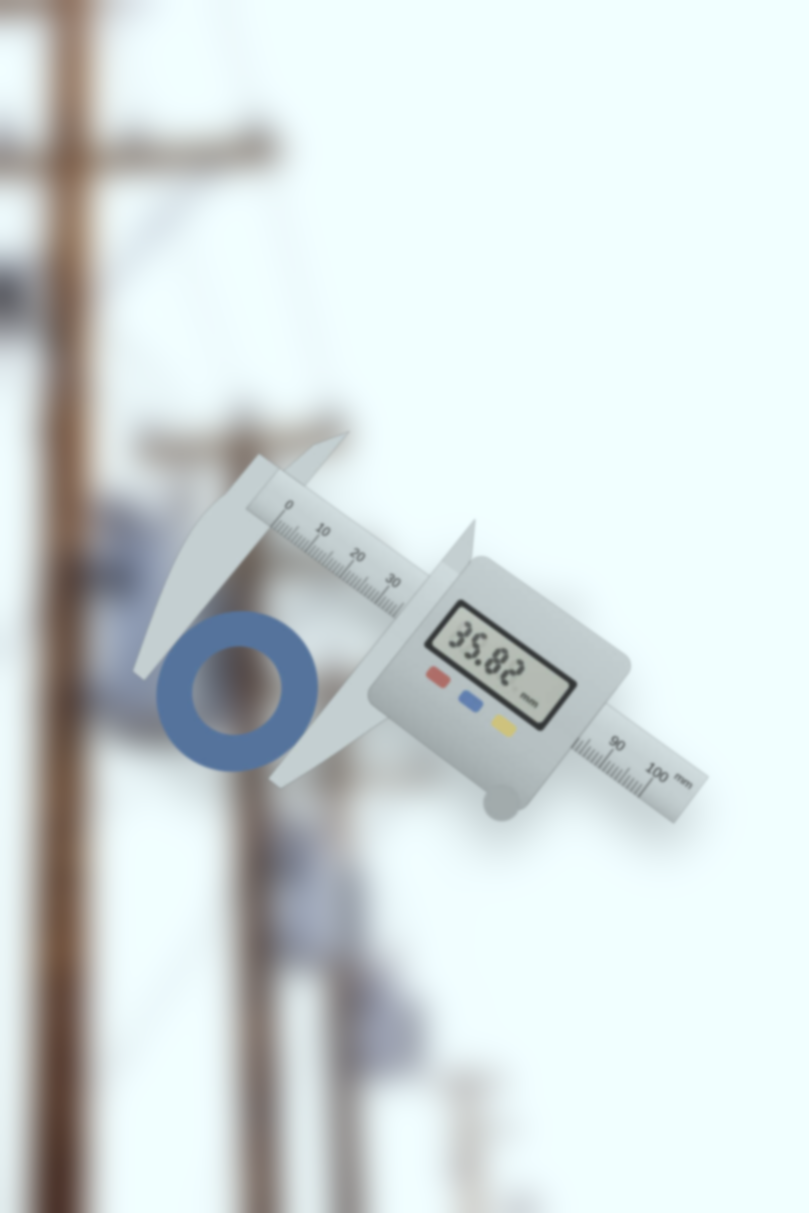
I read 35.82 mm
